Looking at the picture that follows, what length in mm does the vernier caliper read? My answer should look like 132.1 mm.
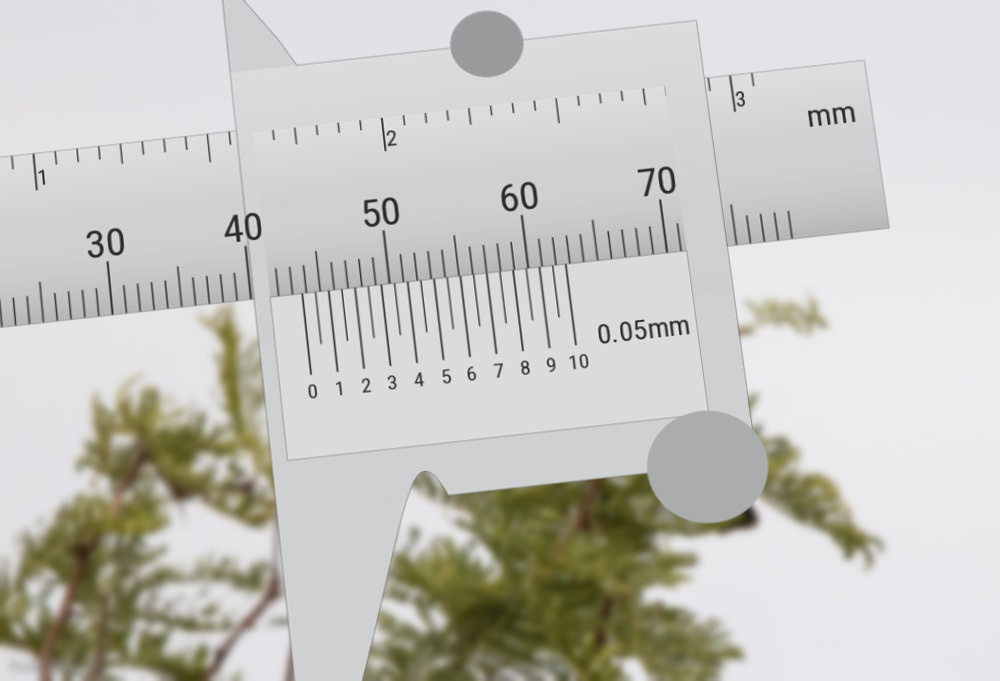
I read 43.7 mm
